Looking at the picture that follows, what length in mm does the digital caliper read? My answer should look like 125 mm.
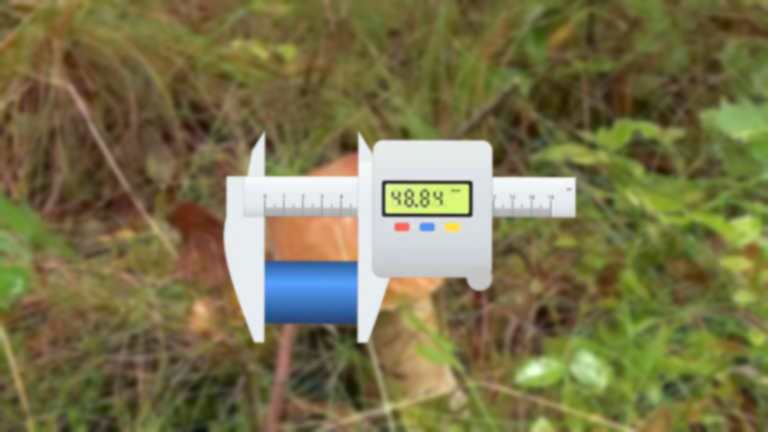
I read 48.84 mm
